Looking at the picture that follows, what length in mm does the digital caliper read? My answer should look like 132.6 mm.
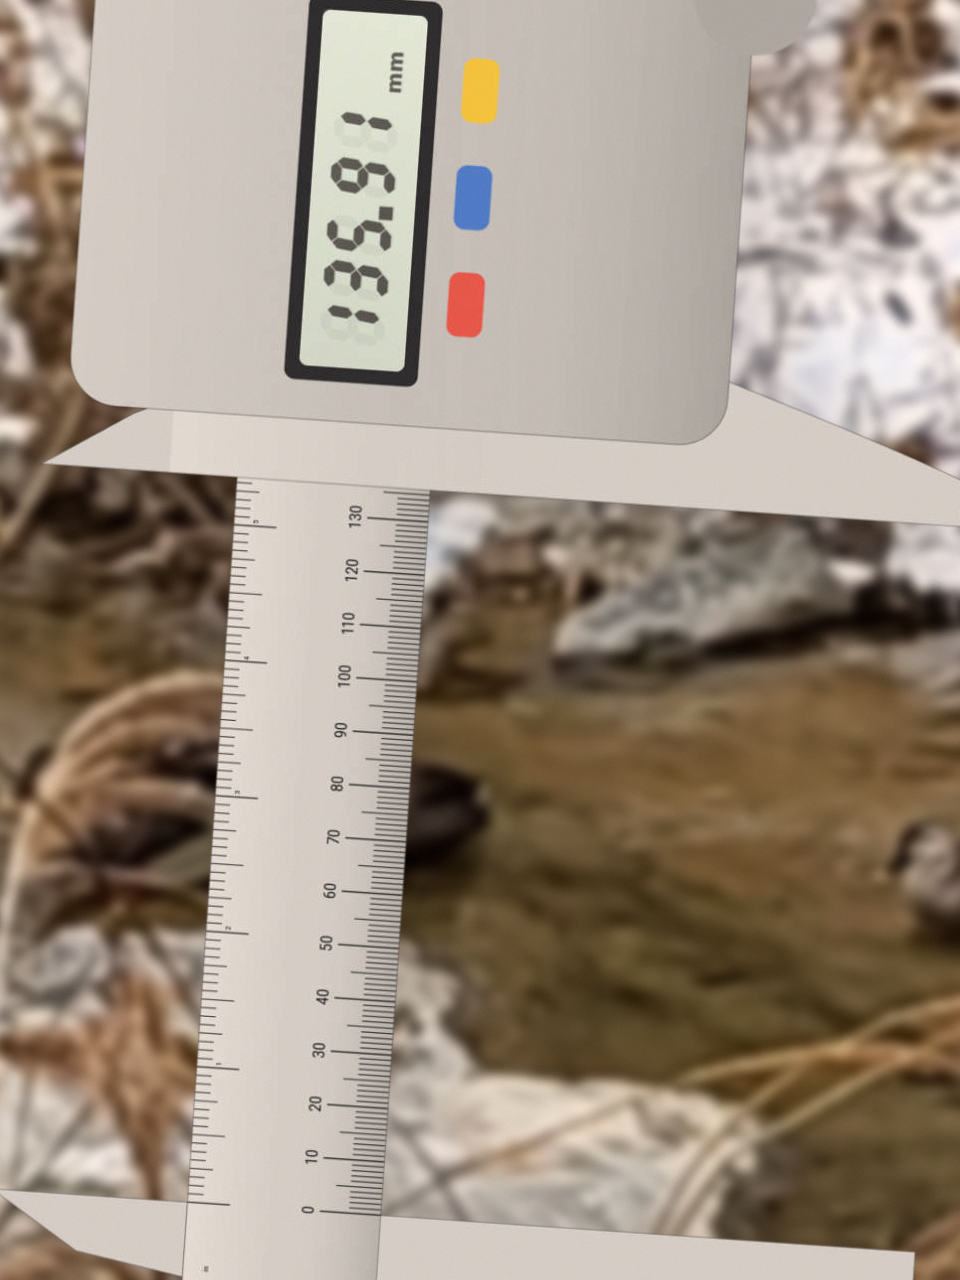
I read 135.91 mm
